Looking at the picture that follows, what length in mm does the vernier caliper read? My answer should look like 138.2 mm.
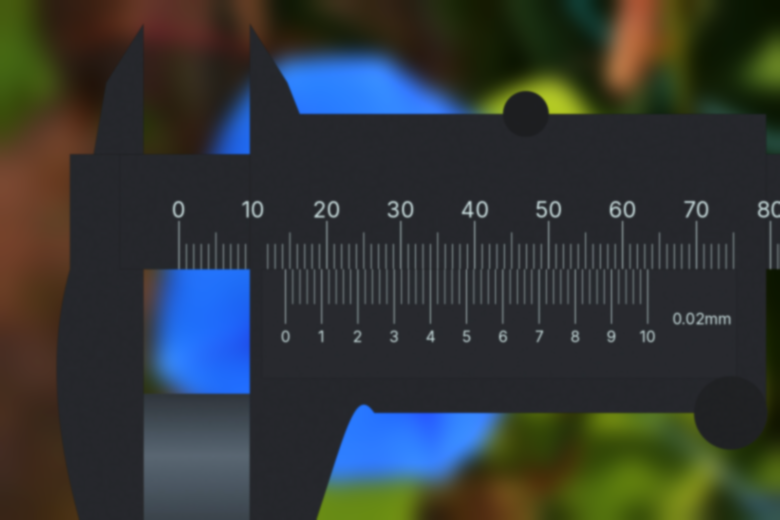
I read 14.4 mm
